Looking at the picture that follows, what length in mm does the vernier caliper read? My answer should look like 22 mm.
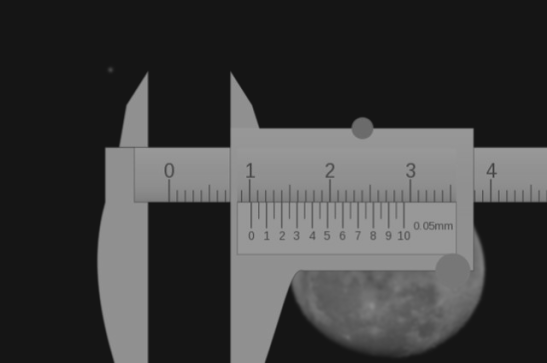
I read 10.2 mm
